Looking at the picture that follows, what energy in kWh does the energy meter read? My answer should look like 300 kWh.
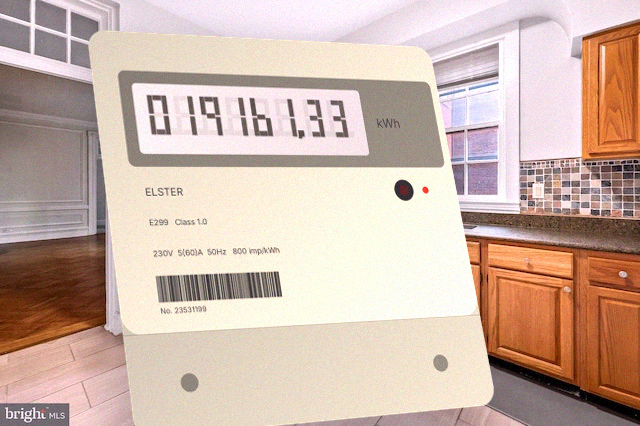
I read 19161.33 kWh
